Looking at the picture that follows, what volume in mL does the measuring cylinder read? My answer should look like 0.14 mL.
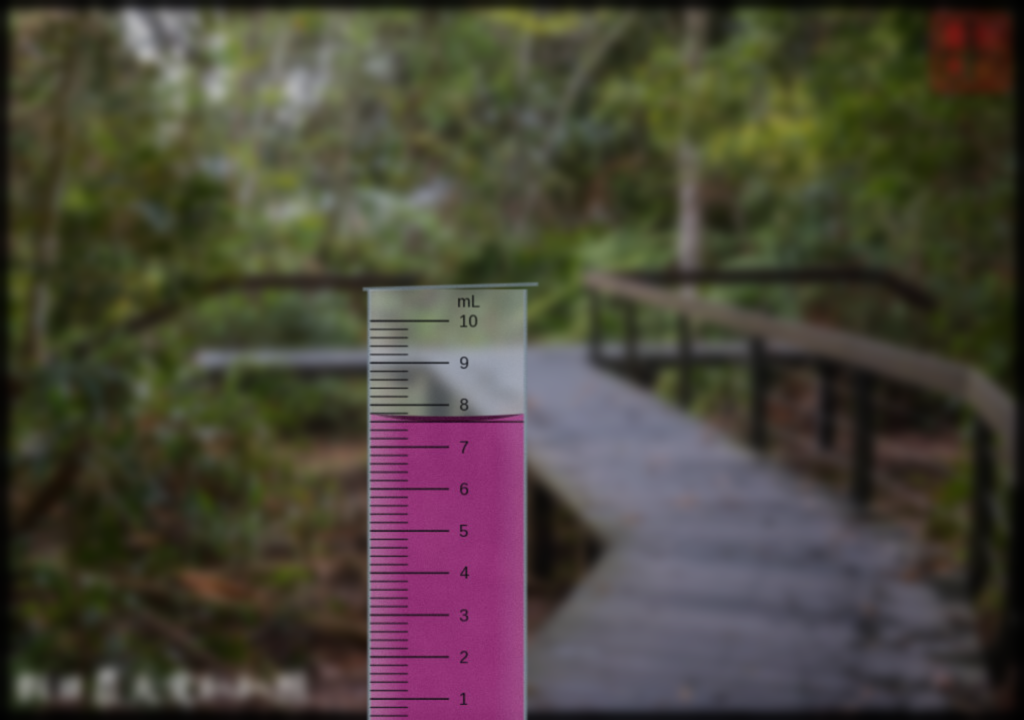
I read 7.6 mL
